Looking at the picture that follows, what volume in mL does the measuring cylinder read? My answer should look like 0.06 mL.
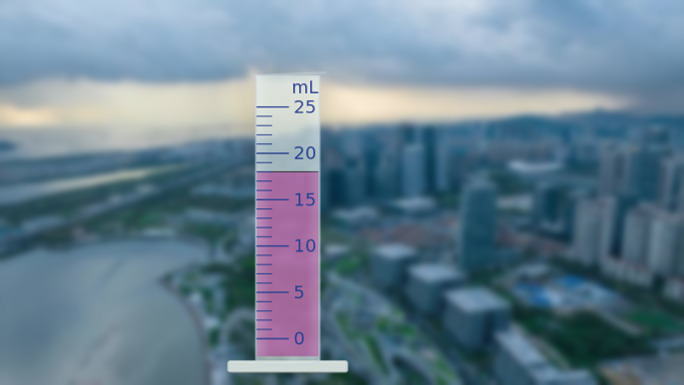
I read 18 mL
